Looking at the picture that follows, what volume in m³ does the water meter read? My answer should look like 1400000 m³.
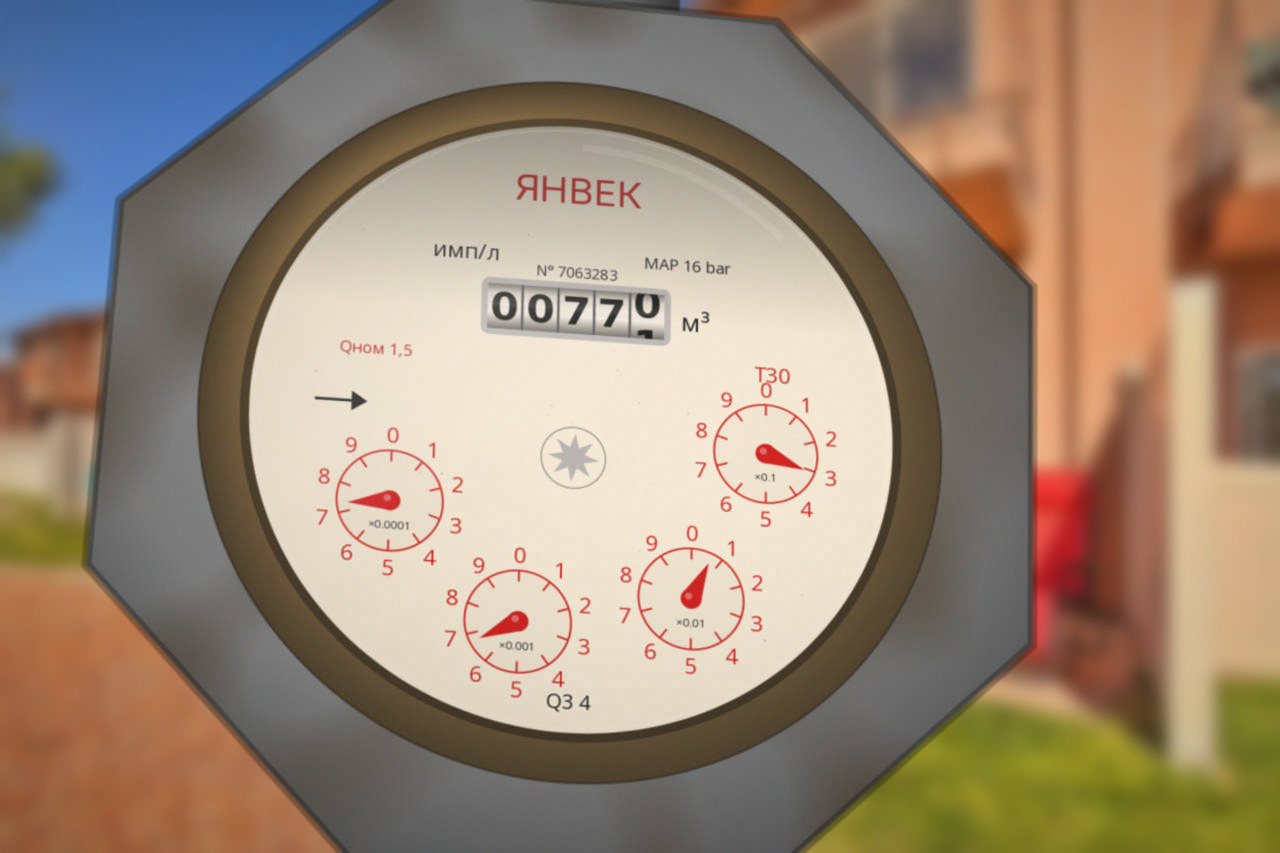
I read 770.3067 m³
